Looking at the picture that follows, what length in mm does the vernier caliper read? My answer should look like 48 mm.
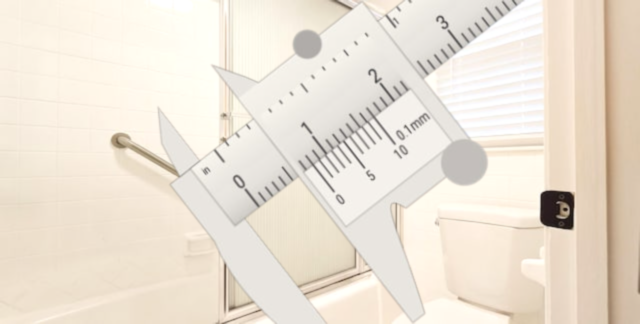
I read 8.0 mm
